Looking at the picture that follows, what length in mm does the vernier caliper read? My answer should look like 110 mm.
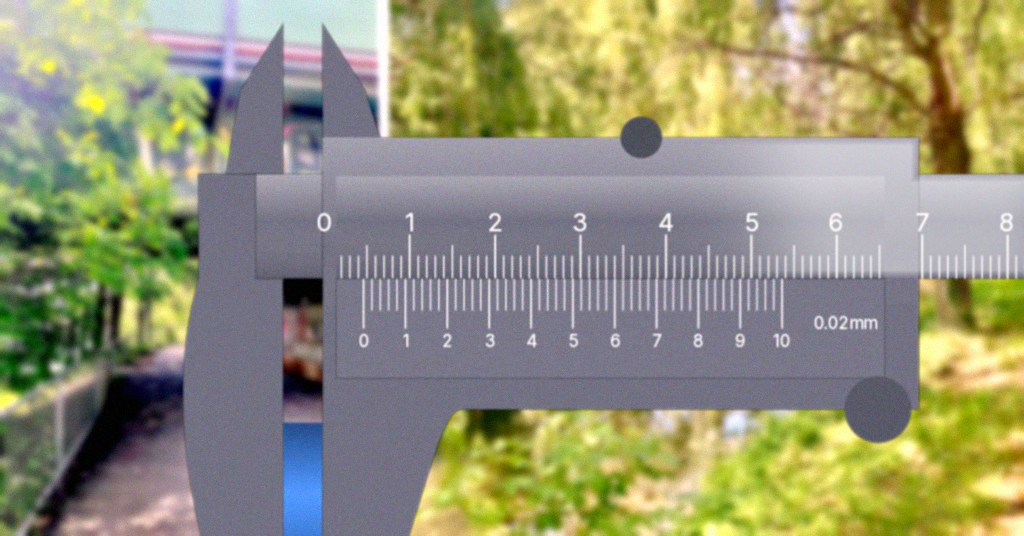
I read 4.6 mm
